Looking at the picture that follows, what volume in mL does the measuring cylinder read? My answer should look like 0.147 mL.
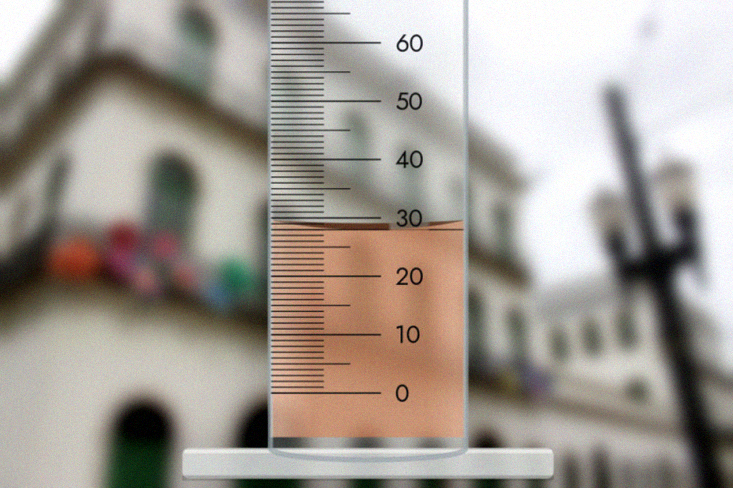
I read 28 mL
